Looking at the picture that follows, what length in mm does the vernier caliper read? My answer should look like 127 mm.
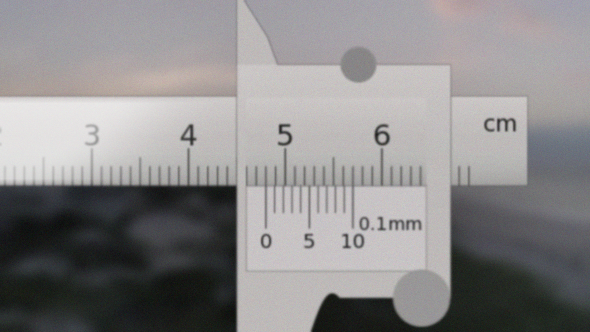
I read 48.0 mm
